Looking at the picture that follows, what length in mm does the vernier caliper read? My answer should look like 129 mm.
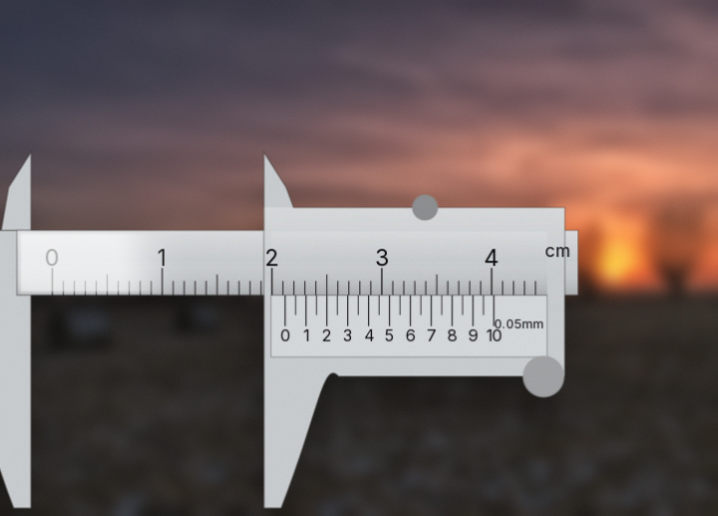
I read 21.2 mm
